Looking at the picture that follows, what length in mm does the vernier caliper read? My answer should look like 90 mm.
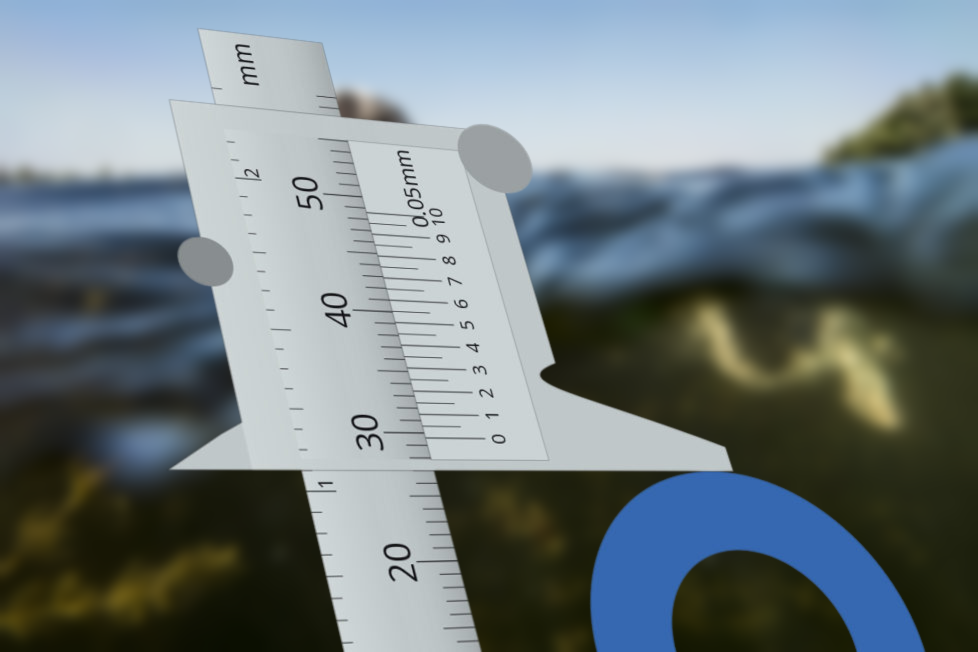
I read 29.6 mm
